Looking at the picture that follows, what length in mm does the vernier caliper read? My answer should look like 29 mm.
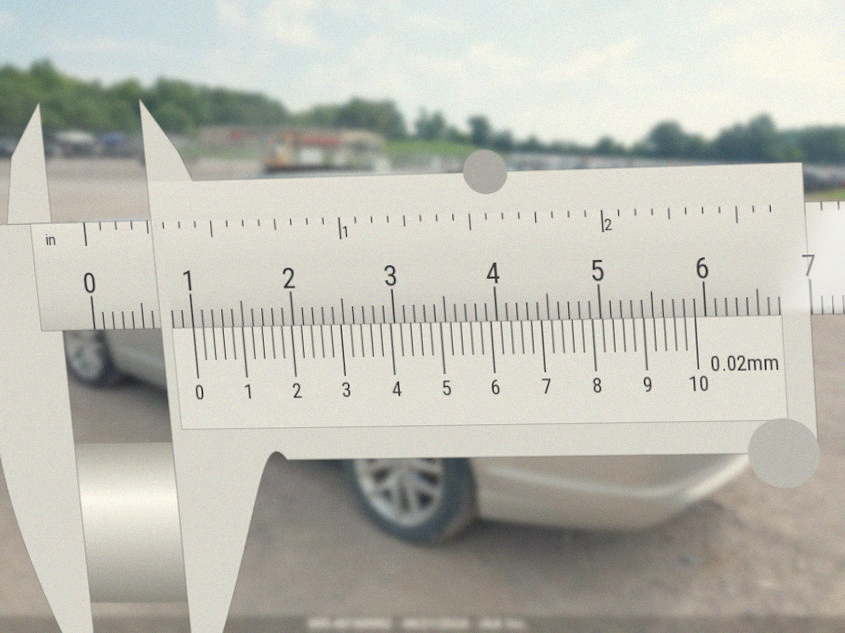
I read 10.0 mm
